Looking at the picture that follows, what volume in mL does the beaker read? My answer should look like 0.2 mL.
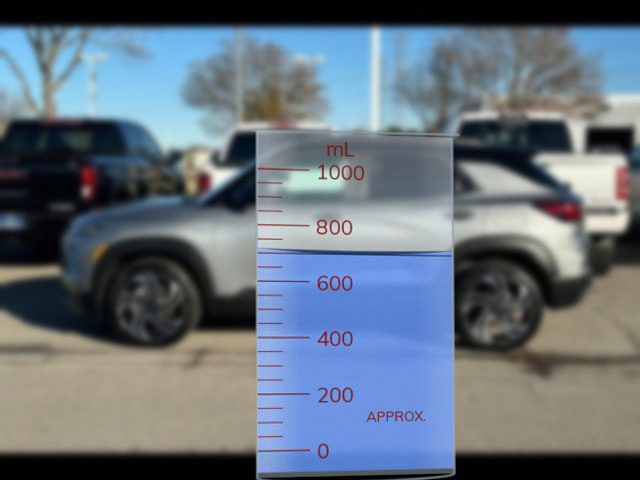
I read 700 mL
